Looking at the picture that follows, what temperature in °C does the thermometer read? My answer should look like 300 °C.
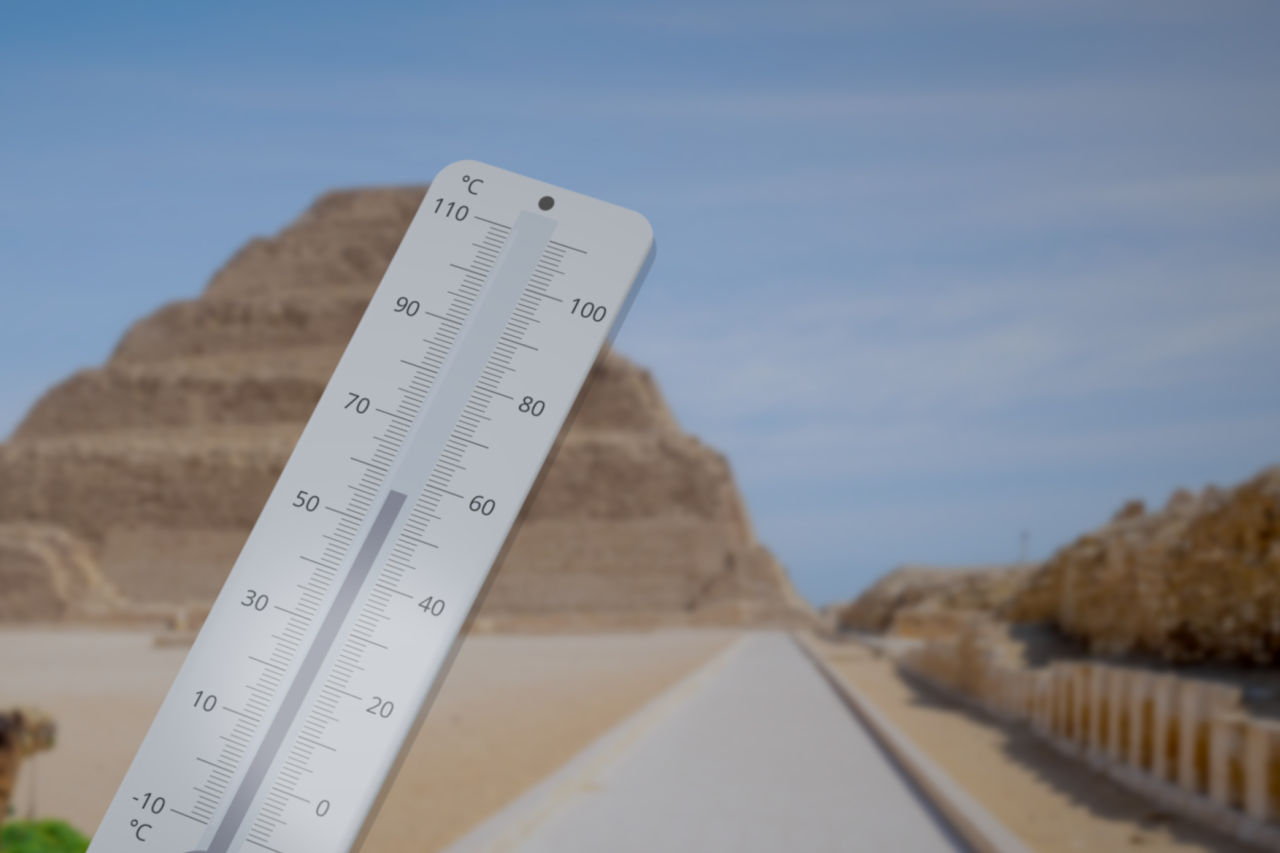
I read 57 °C
